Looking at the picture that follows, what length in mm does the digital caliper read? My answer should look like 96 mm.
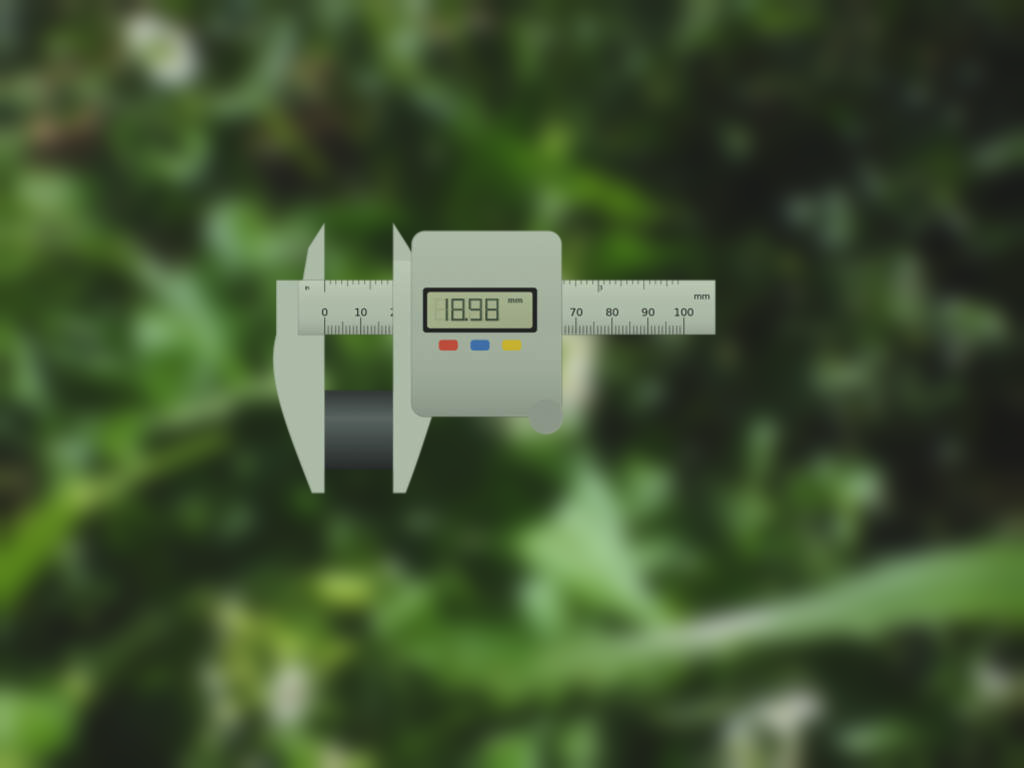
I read 18.98 mm
